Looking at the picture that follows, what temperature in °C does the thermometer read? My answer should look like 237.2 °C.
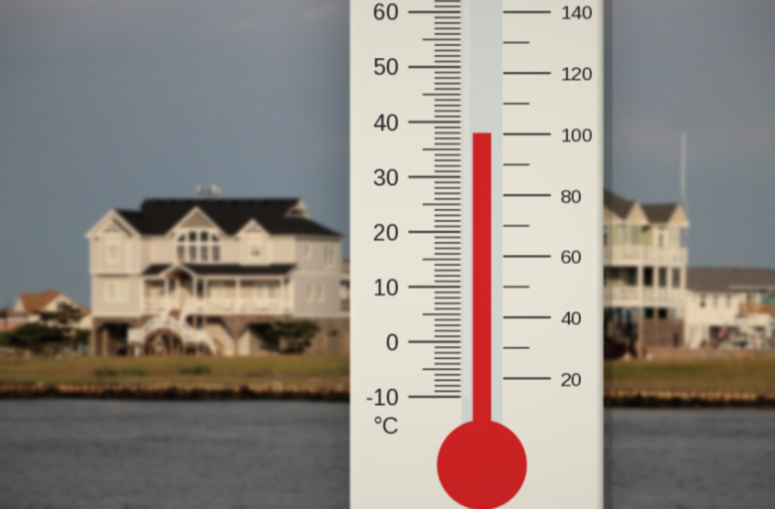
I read 38 °C
